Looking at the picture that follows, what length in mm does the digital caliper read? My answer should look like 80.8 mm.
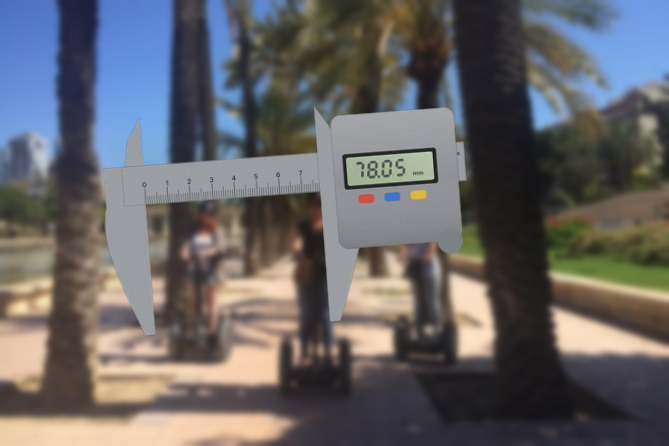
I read 78.05 mm
